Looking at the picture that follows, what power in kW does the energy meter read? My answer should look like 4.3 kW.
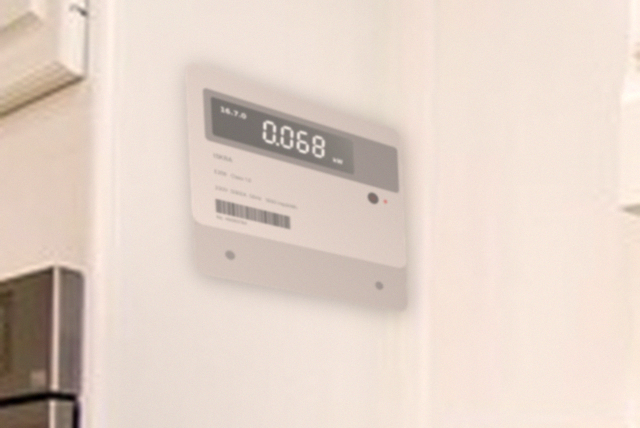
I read 0.068 kW
